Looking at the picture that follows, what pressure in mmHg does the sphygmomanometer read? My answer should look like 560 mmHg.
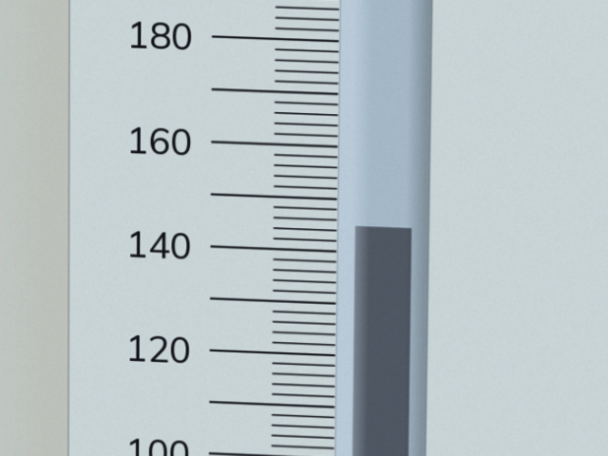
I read 145 mmHg
